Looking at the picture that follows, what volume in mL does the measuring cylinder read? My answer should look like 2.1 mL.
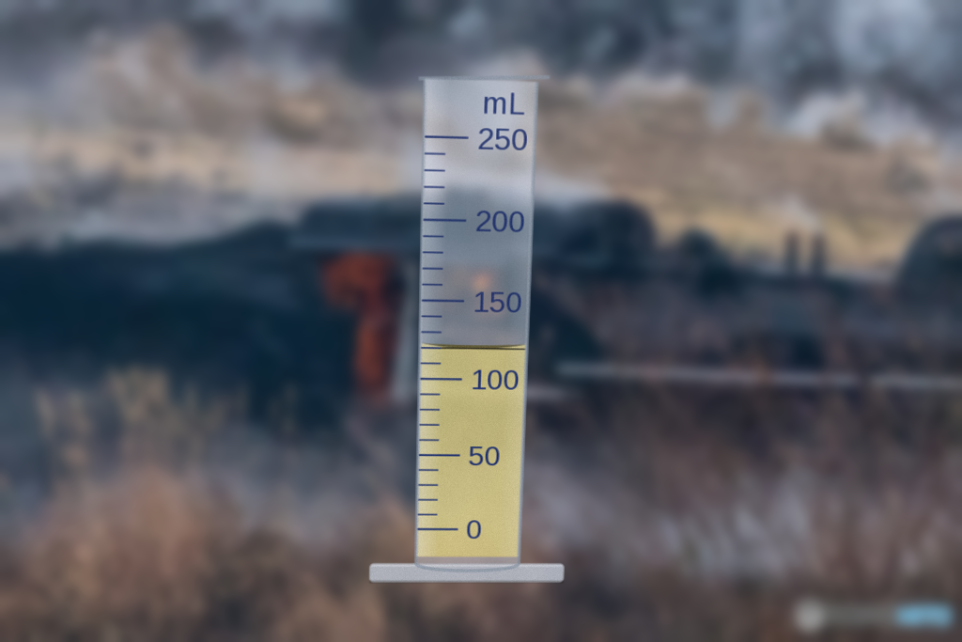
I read 120 mL
